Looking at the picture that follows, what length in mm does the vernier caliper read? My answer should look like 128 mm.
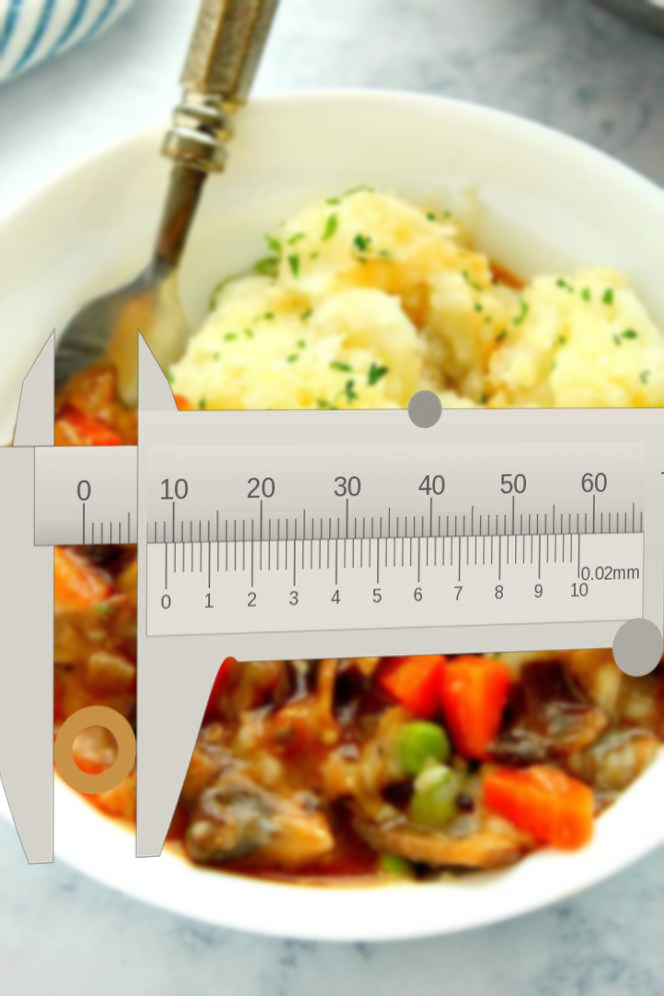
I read 9.2 mm
